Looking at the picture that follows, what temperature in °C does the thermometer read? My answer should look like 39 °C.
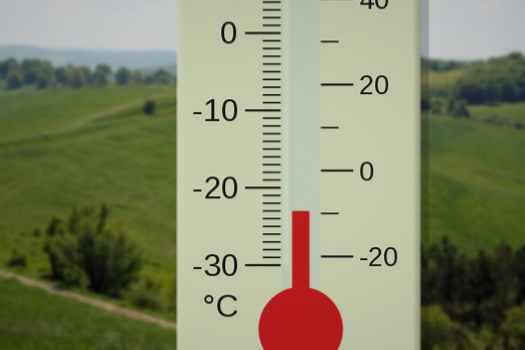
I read -23 °C
